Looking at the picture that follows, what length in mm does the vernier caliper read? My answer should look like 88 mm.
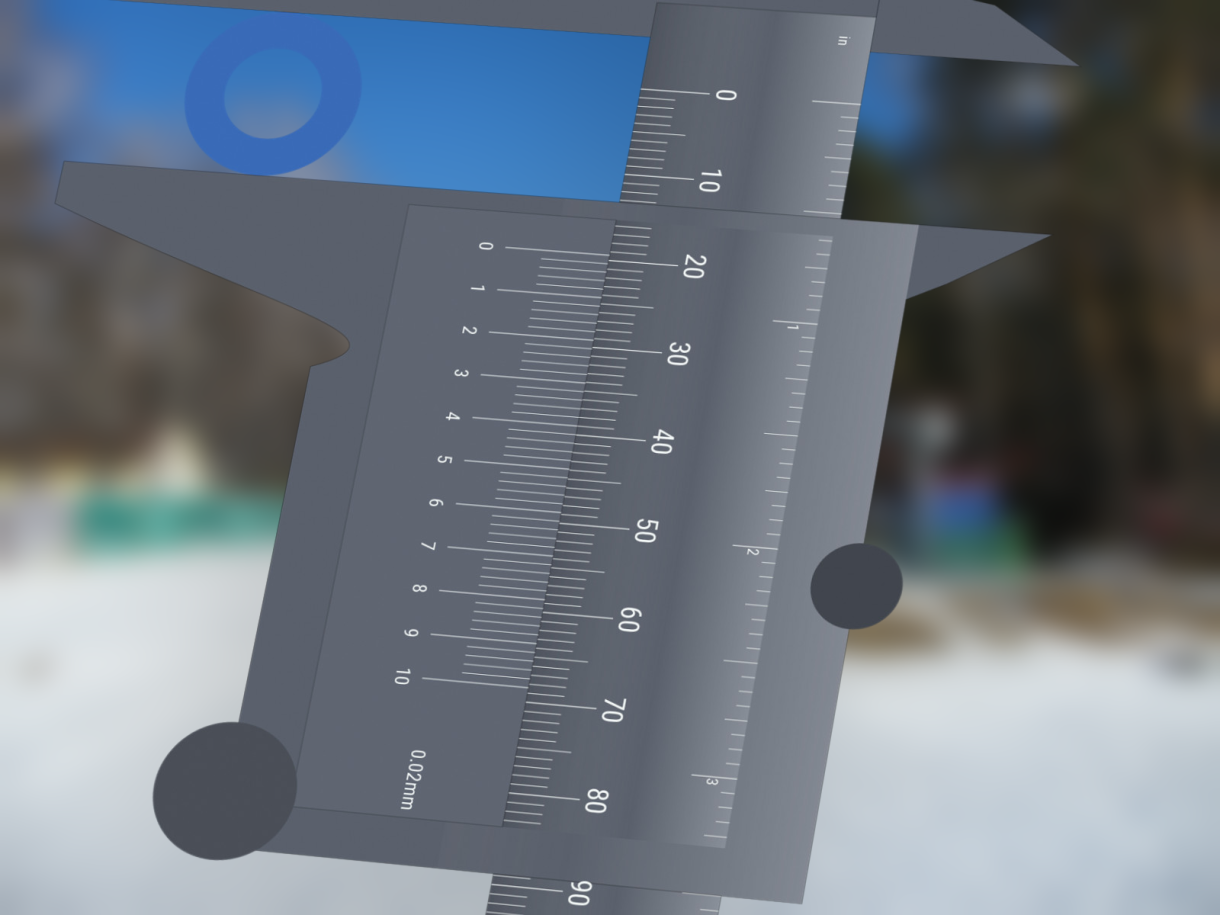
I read 19.4 mm
